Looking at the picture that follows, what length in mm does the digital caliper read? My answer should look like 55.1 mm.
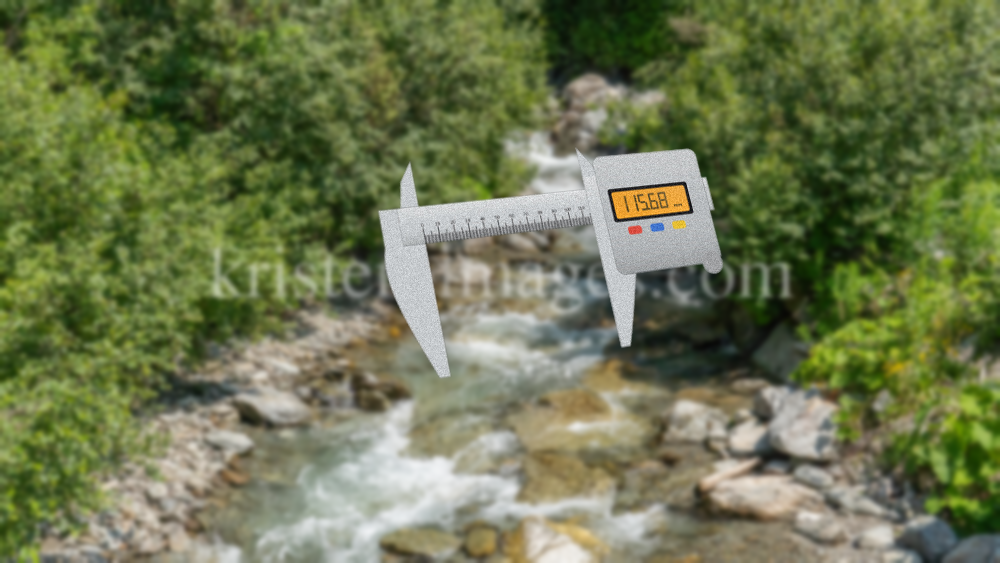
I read 115.68 mm
